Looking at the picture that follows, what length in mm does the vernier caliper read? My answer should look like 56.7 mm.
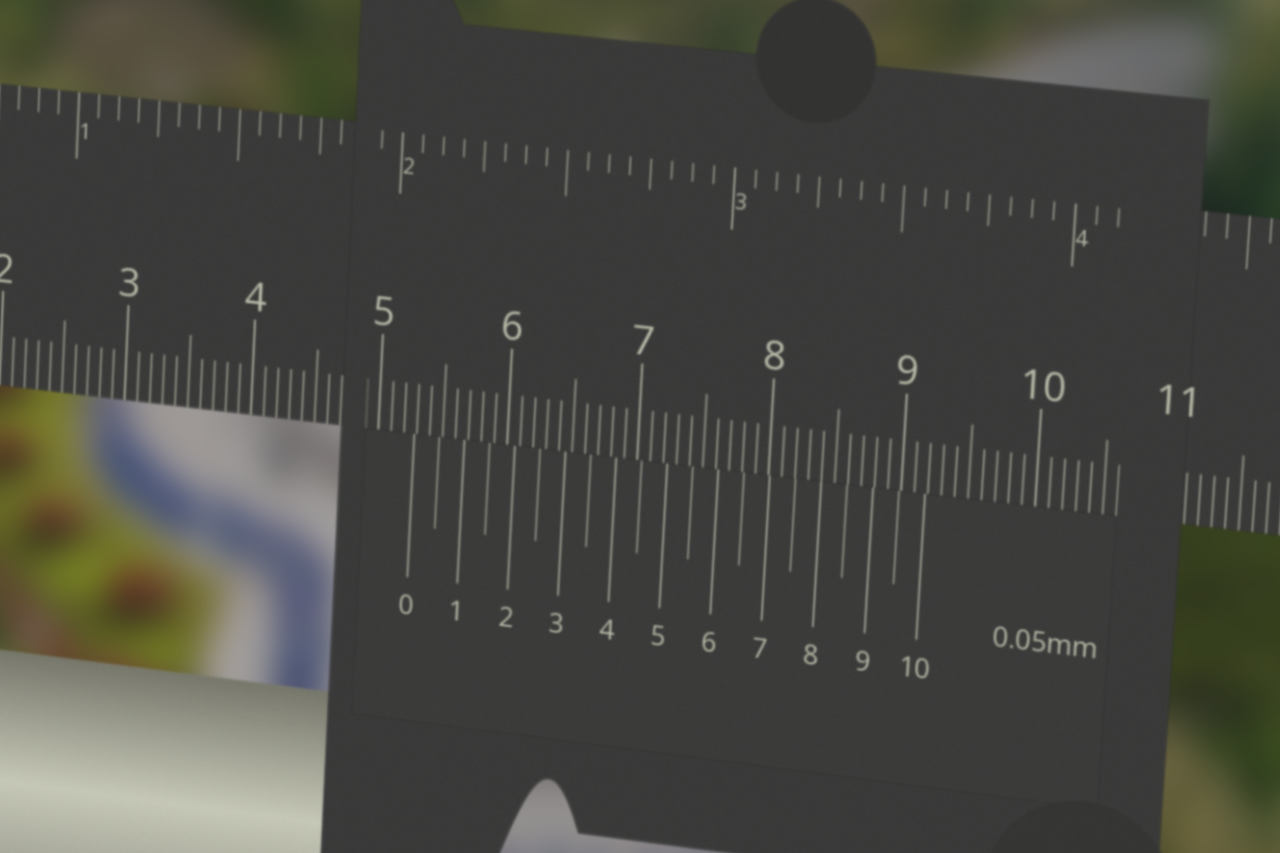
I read 52.8 mm
